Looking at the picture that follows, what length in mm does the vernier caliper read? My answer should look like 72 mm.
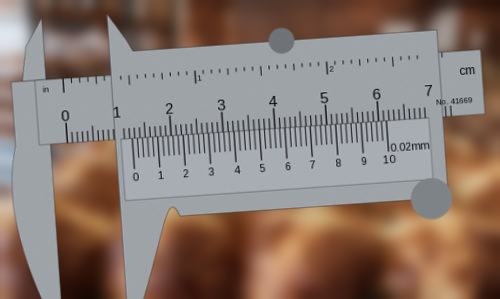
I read 12.5 mm
